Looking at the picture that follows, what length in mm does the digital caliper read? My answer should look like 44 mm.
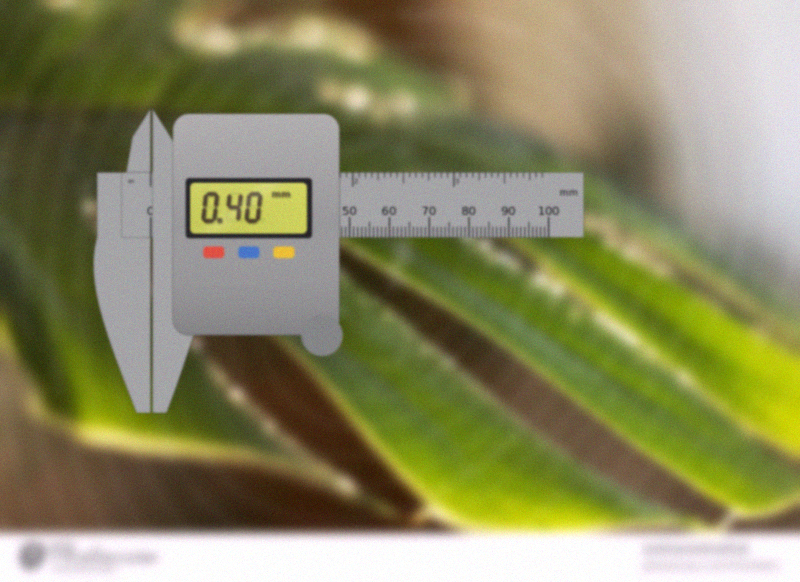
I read 0.40 mm
